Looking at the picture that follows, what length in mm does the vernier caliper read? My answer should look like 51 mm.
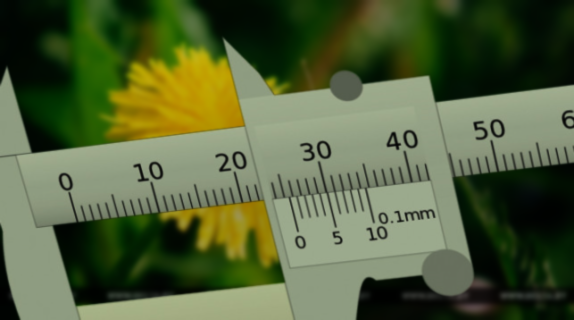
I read 25.6 mm
